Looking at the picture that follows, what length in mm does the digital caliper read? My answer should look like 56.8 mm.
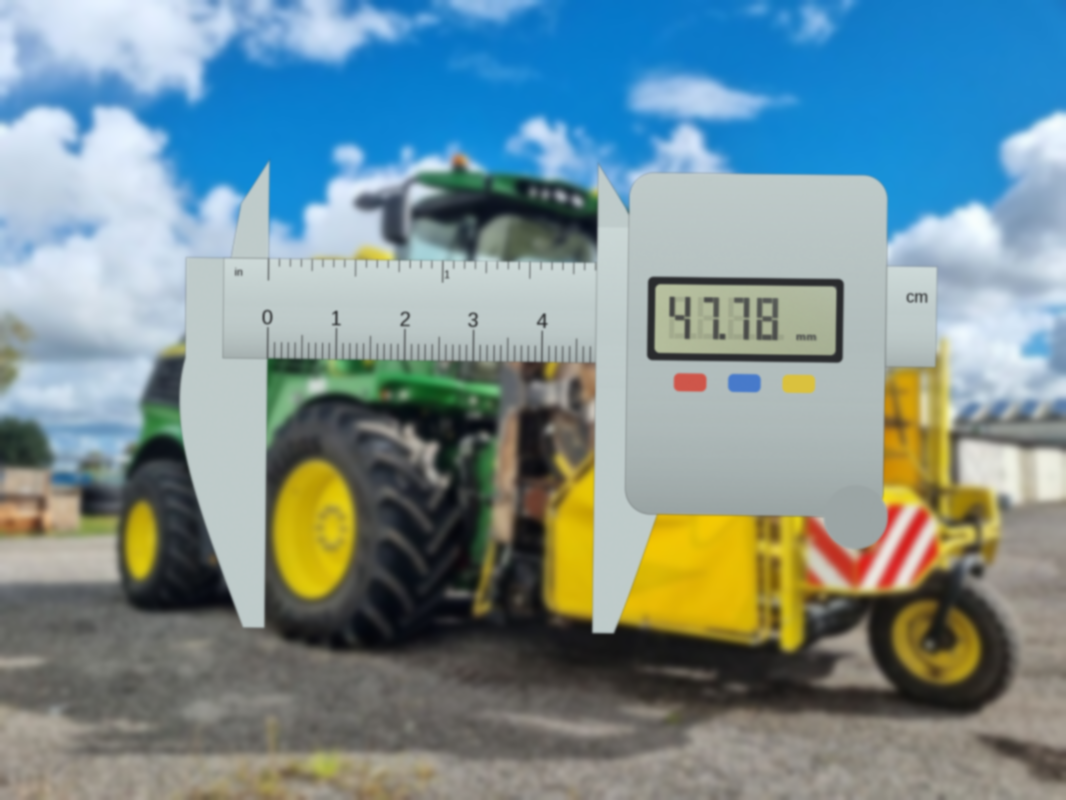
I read 47.78 mm
